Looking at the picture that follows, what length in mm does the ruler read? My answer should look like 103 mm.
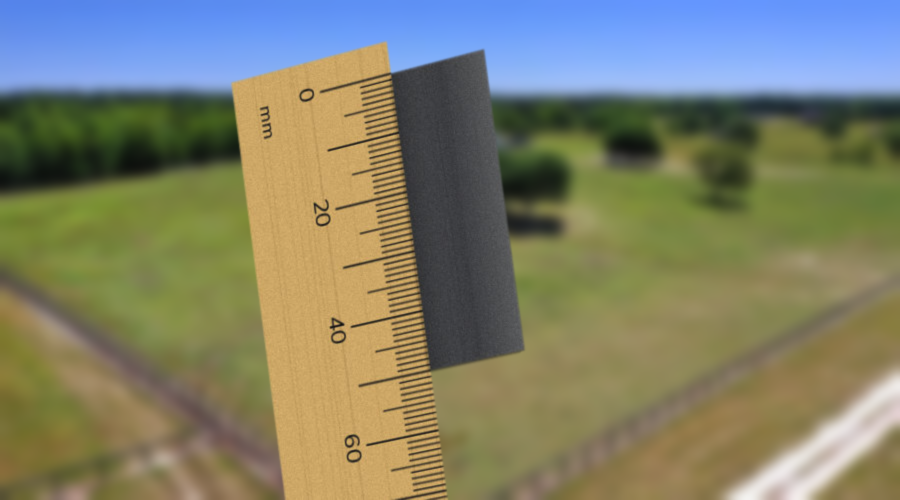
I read 50 mm
